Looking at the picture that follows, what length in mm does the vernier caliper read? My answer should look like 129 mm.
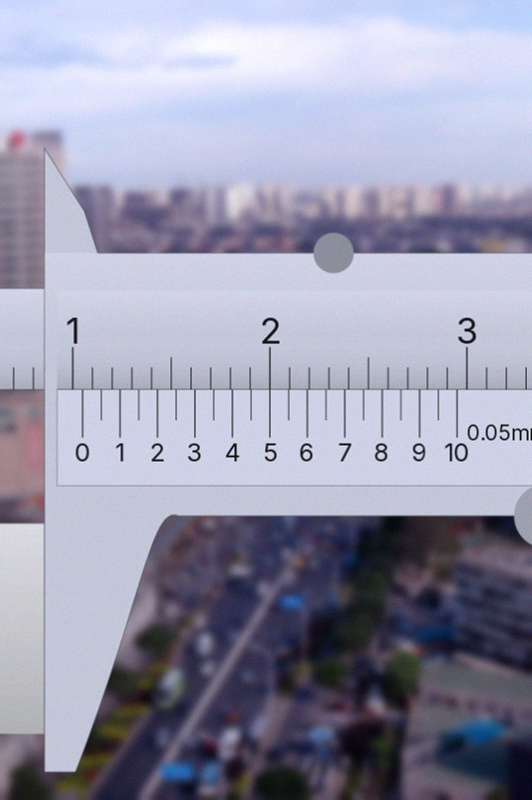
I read 10.5 mm
